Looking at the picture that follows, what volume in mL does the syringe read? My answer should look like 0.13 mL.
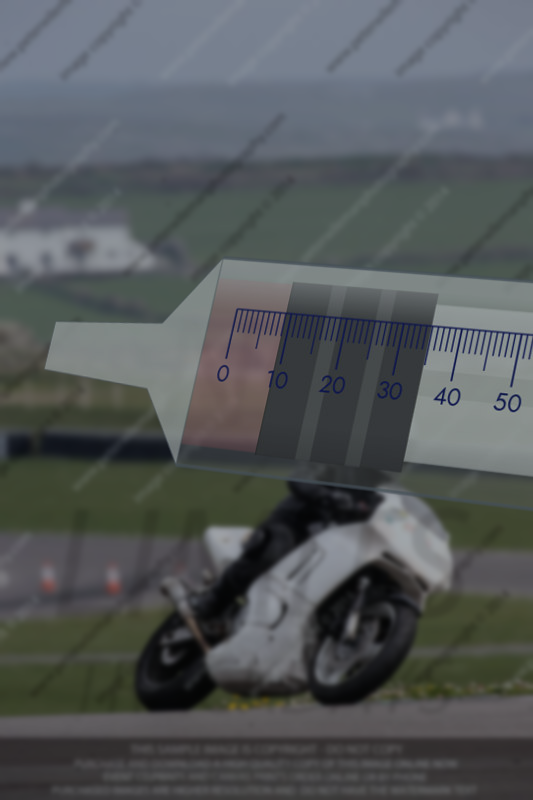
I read 9 mL
